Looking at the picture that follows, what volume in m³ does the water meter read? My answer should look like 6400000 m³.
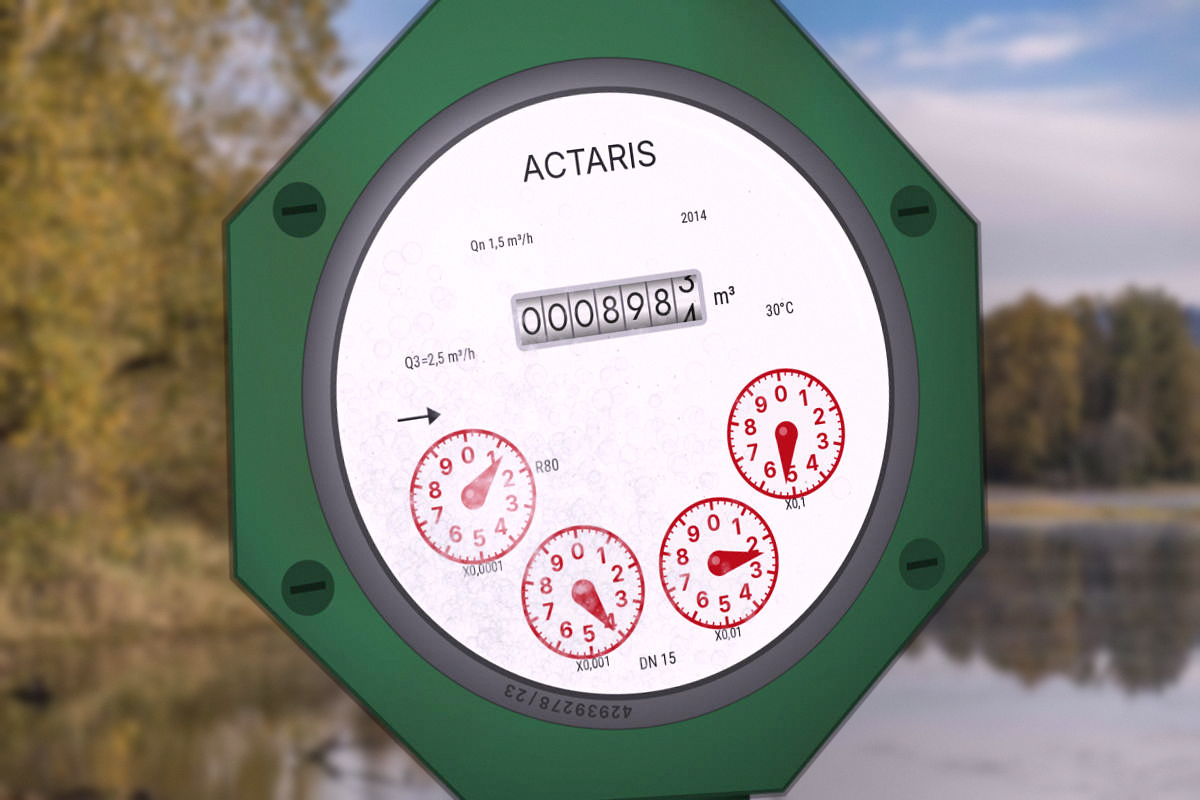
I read 8983.5241 m³
